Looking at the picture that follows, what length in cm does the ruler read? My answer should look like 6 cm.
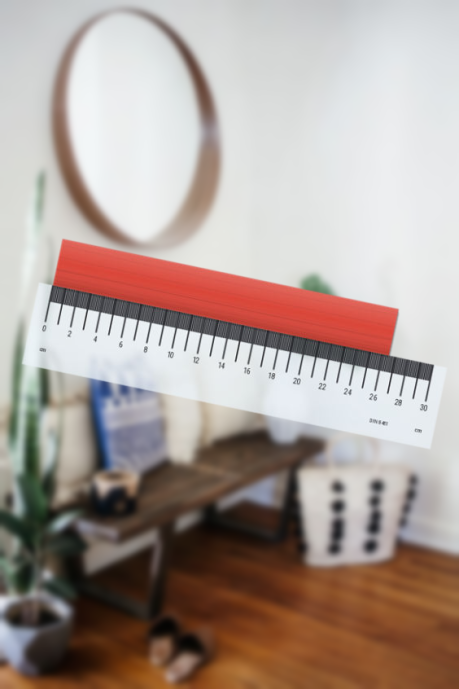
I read 26.5 cm
